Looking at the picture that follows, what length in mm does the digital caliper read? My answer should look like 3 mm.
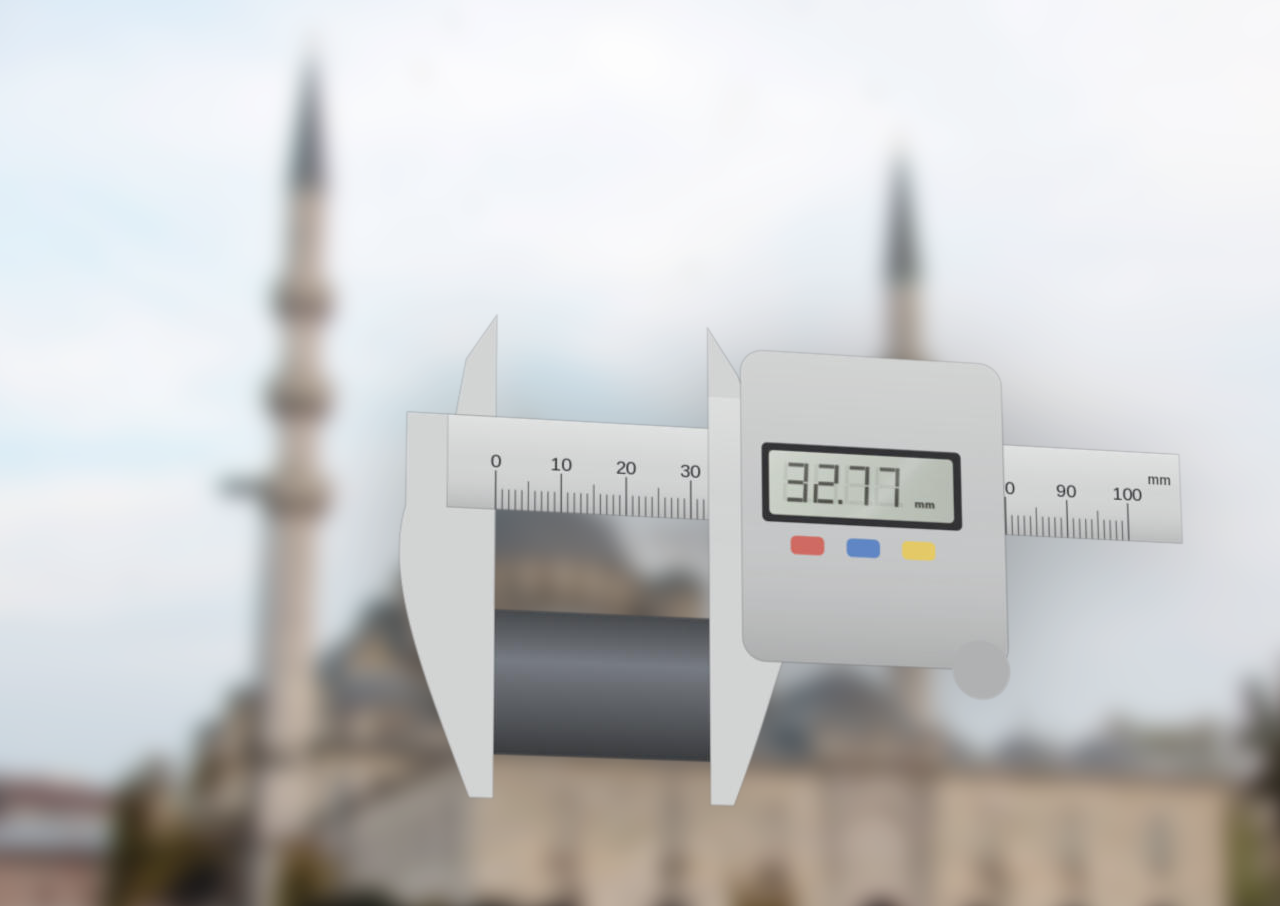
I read 32.77 mm
